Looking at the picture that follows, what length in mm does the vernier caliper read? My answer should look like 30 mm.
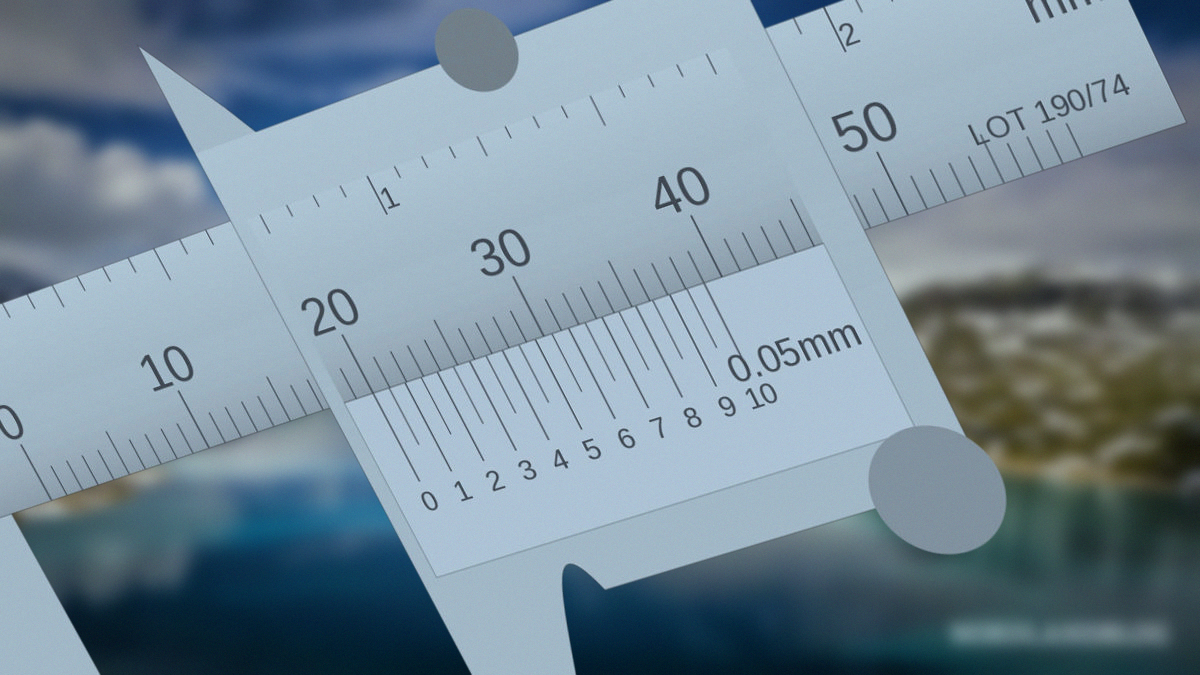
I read 20.0 mm
